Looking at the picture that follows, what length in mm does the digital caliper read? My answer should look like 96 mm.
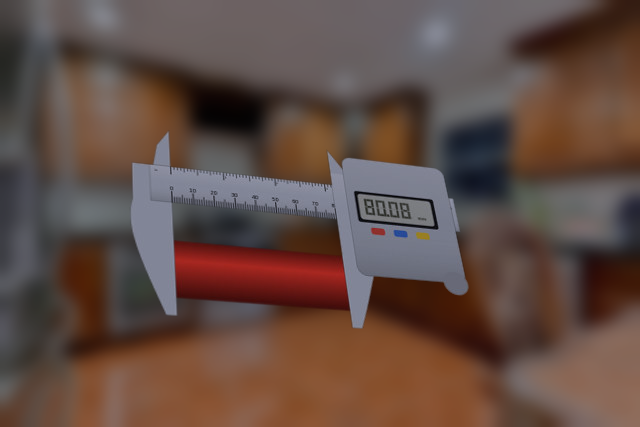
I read 80.08 mm
